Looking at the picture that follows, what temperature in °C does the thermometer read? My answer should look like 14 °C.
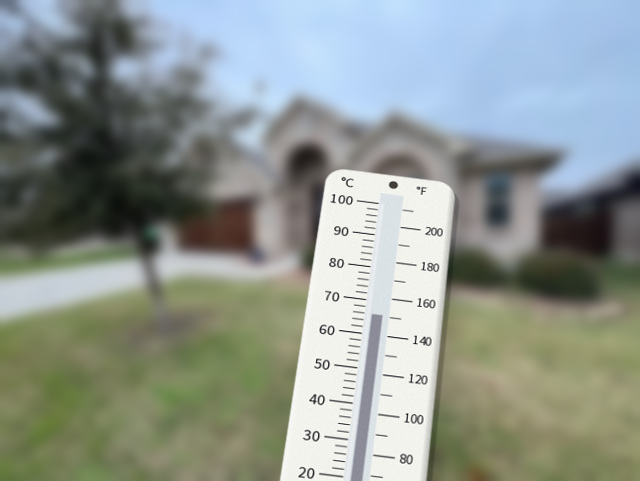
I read 66 °C
